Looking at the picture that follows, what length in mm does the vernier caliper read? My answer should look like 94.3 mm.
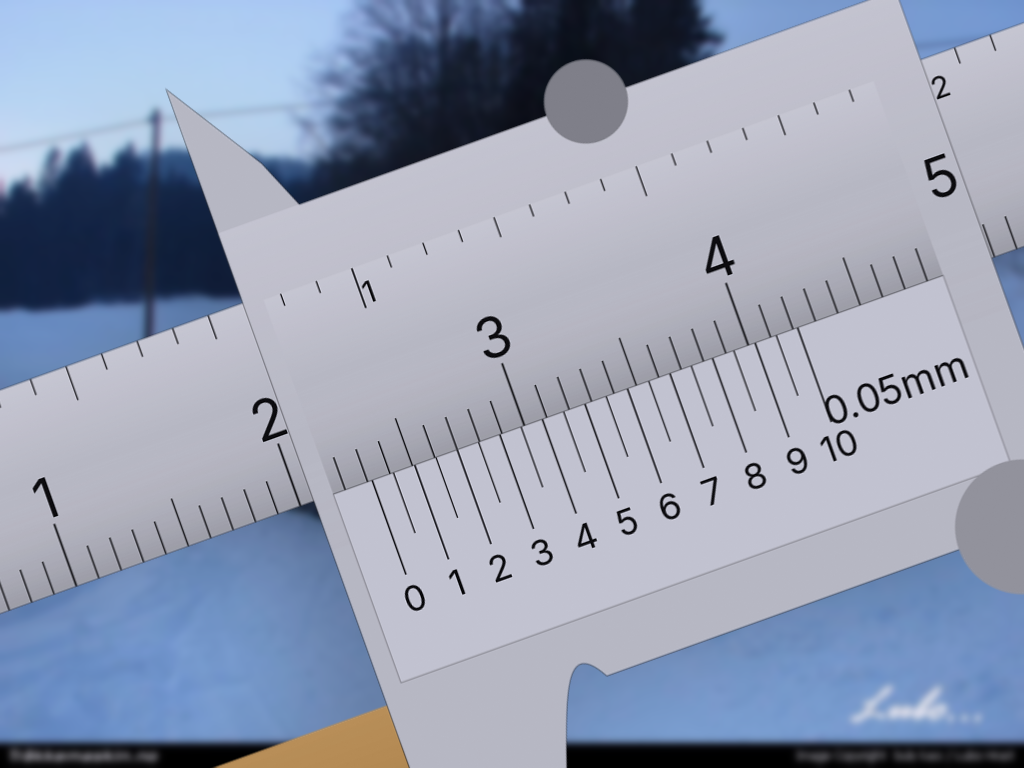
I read 23.20 mm
